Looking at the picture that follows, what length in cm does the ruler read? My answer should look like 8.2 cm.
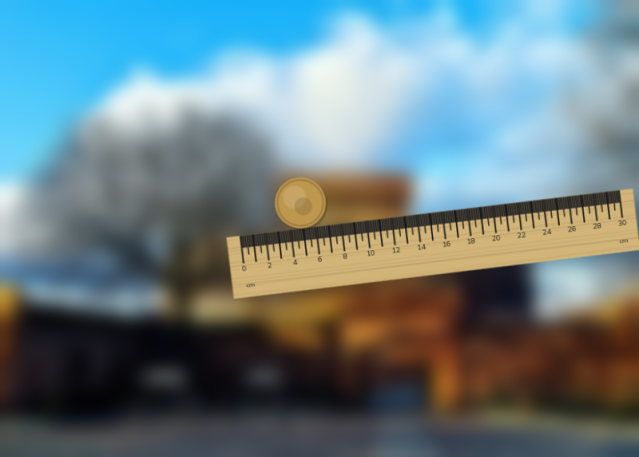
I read 4 cm
